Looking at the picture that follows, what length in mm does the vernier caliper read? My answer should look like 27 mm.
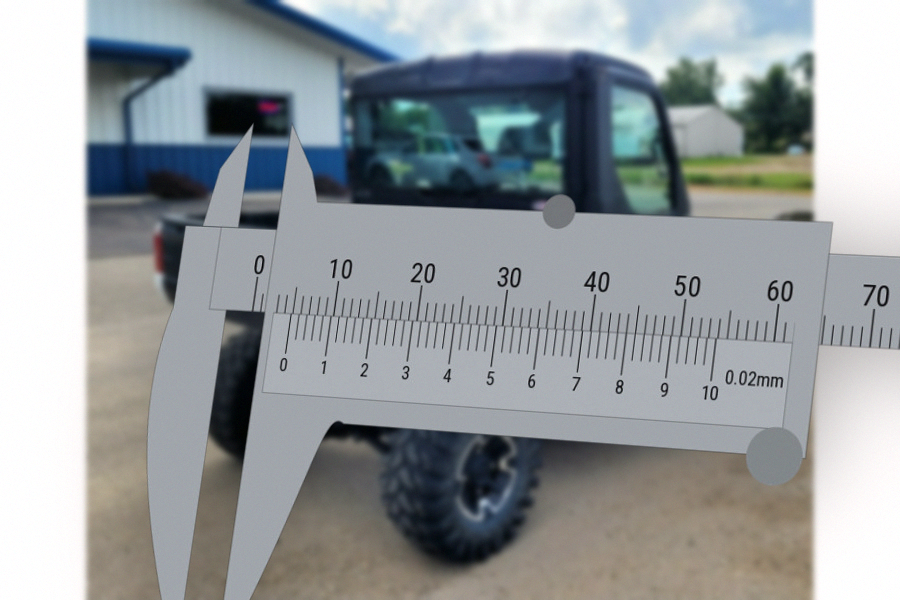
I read 4.8 mm
